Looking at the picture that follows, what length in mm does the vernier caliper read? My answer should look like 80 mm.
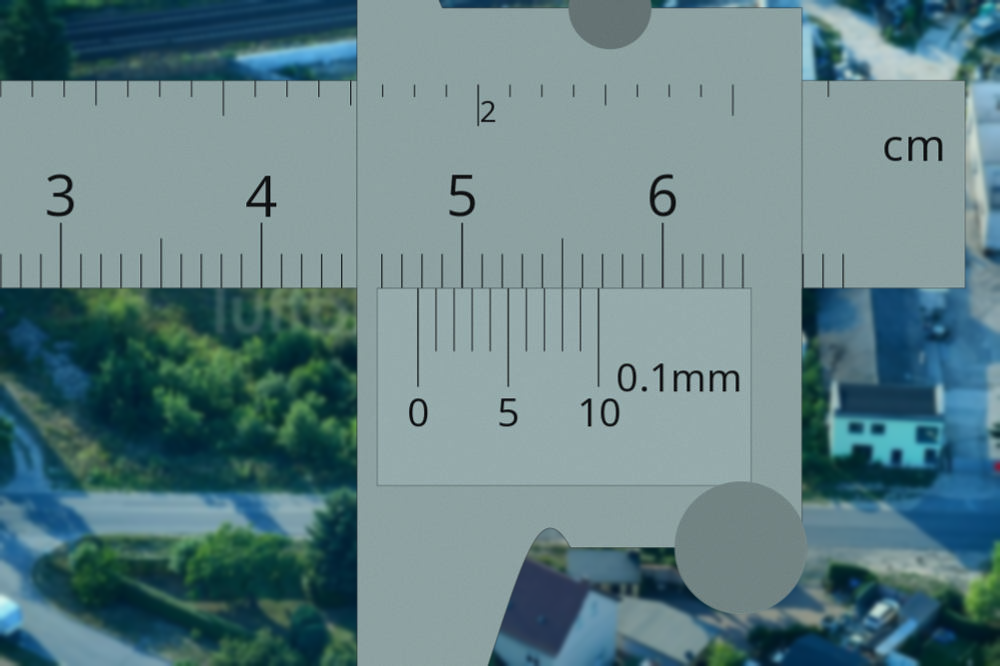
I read 47.8 mm
